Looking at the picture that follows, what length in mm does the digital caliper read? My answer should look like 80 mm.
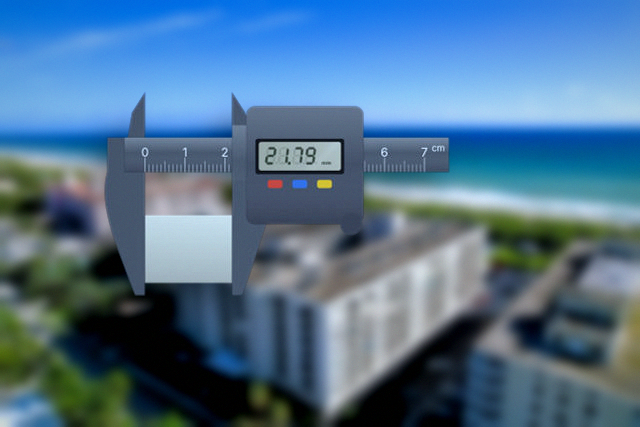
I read 21.79 mm
